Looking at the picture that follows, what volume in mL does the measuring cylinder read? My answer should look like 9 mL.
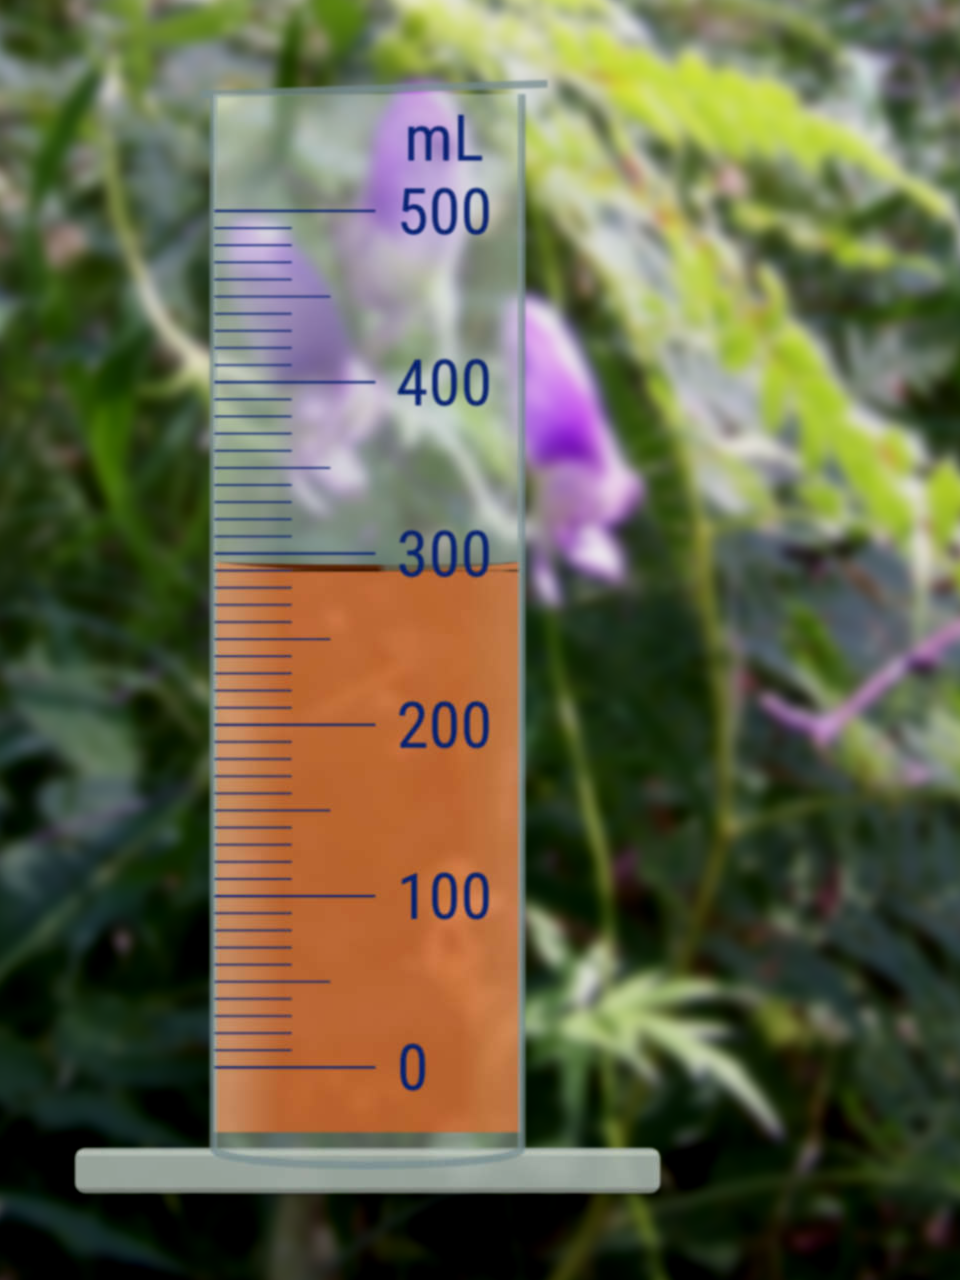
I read 290 mL
